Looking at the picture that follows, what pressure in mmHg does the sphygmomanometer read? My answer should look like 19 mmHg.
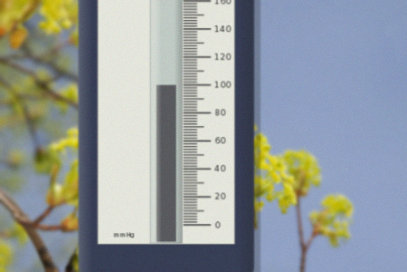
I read 100 mmHg
